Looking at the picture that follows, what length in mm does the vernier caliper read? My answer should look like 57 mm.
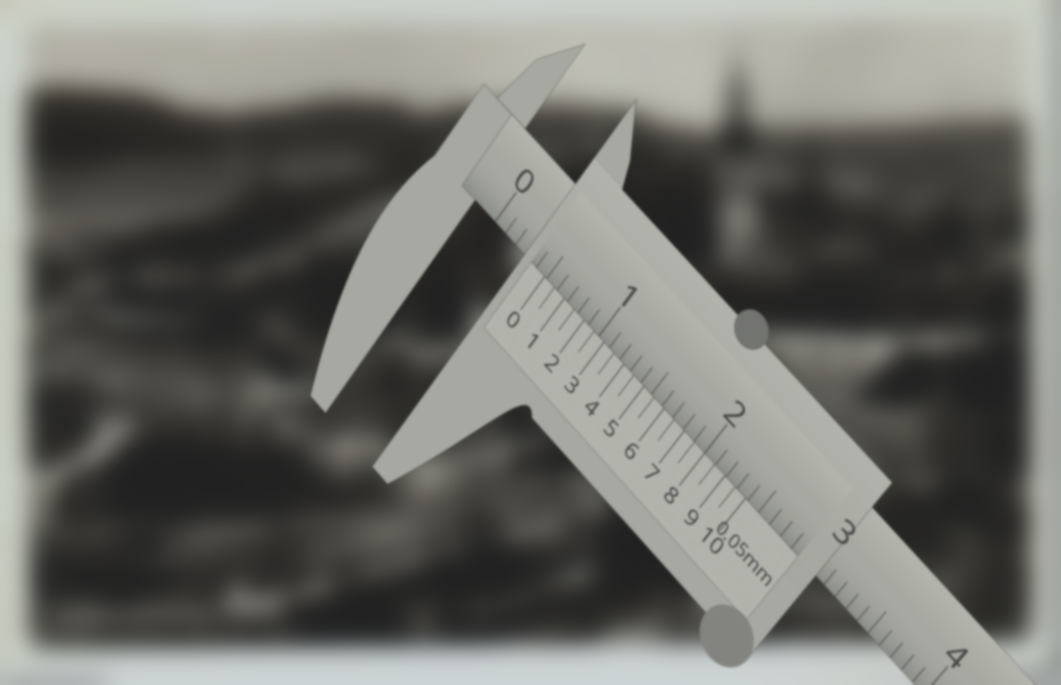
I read 4.8 mm
